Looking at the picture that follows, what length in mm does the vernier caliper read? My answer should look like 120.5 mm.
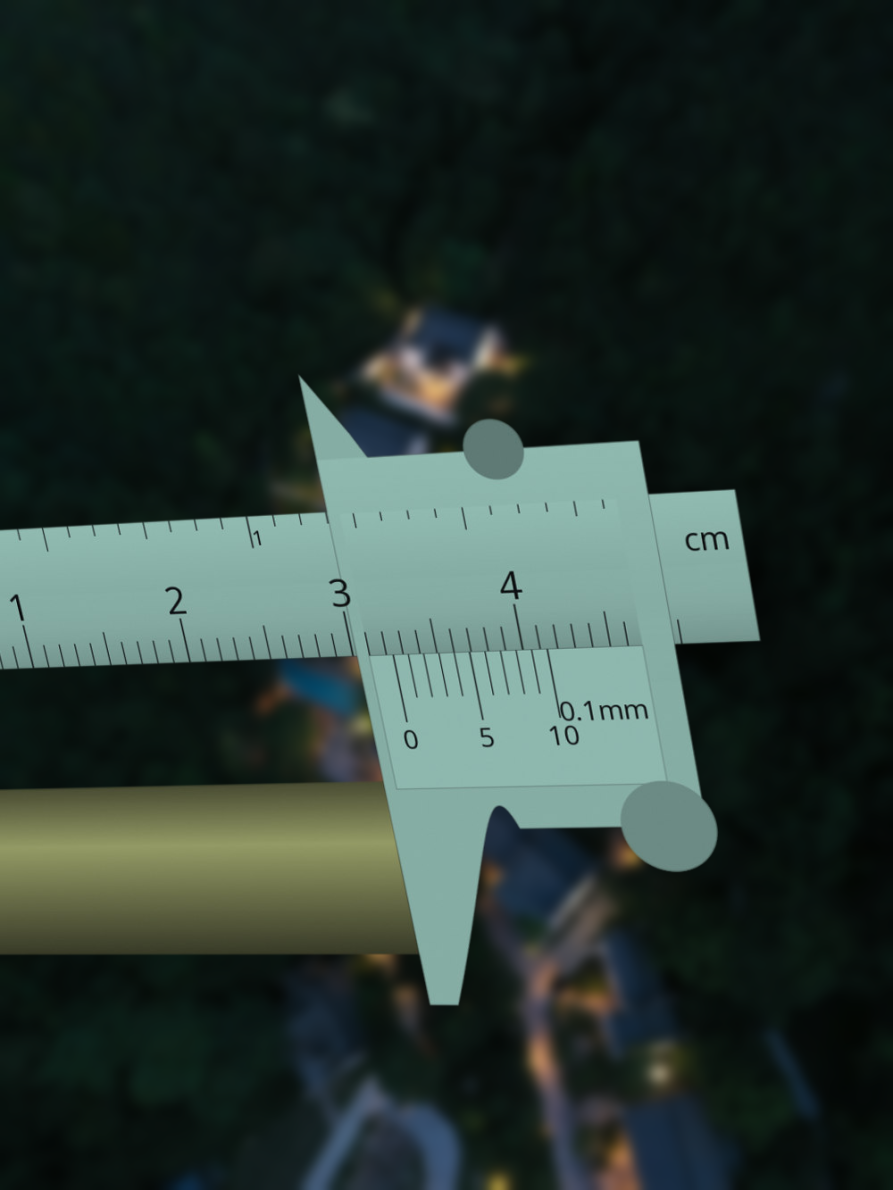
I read 32.4 mm
